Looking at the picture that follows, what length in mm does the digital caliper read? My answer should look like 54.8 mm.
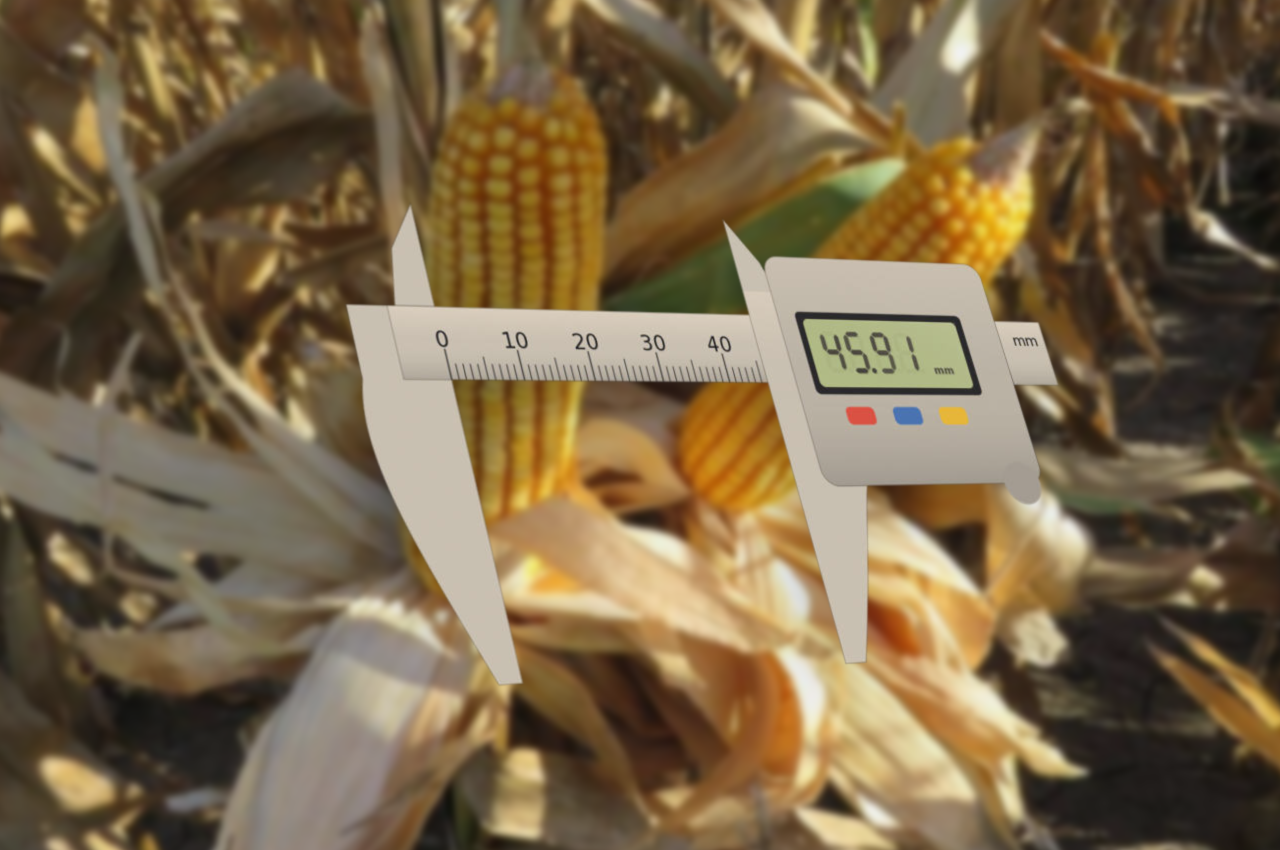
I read 45.91 mm
